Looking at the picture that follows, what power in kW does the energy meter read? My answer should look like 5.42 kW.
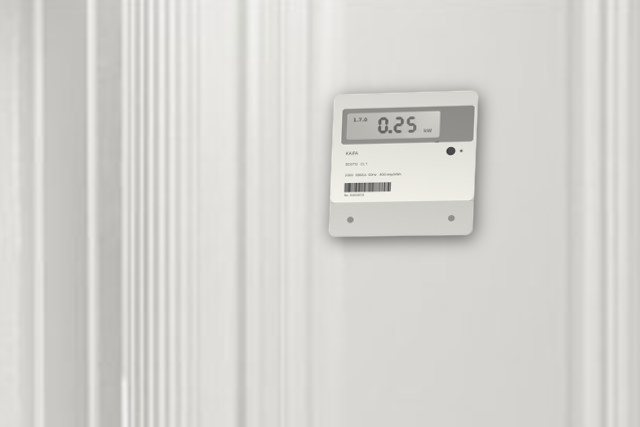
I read 0.25 kW
